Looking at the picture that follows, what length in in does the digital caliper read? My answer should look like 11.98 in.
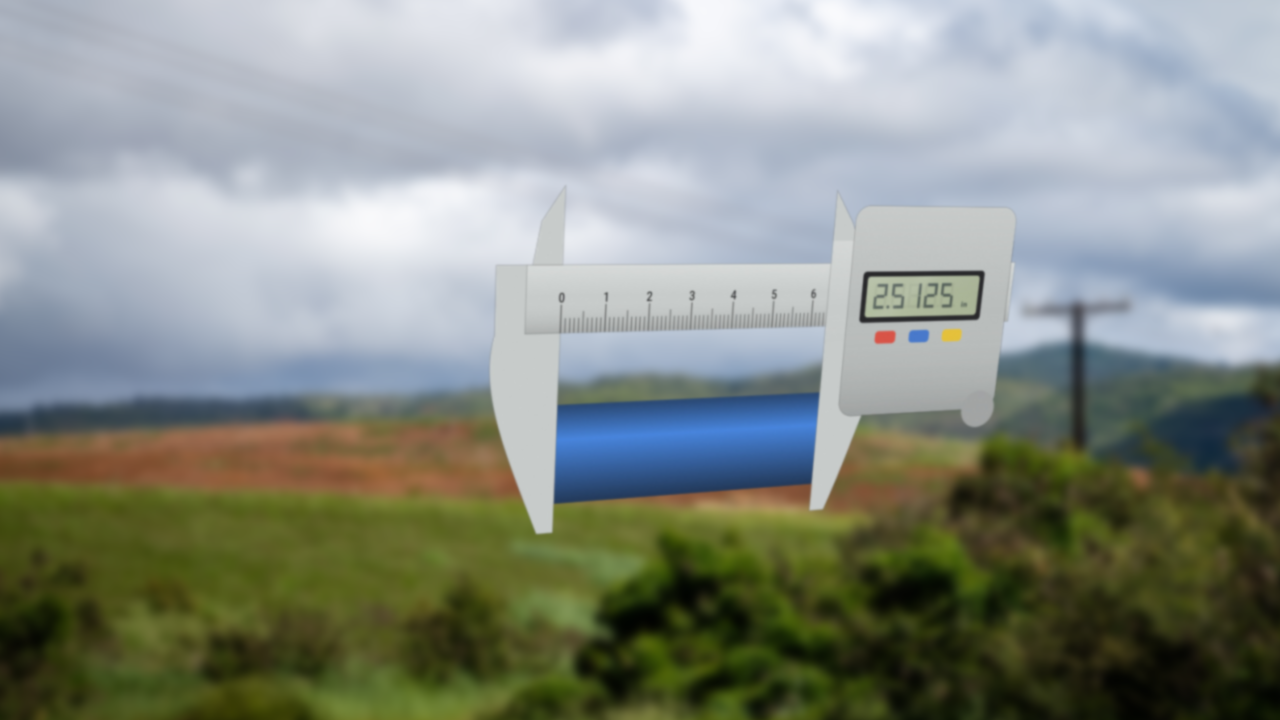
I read 2.5125 in
